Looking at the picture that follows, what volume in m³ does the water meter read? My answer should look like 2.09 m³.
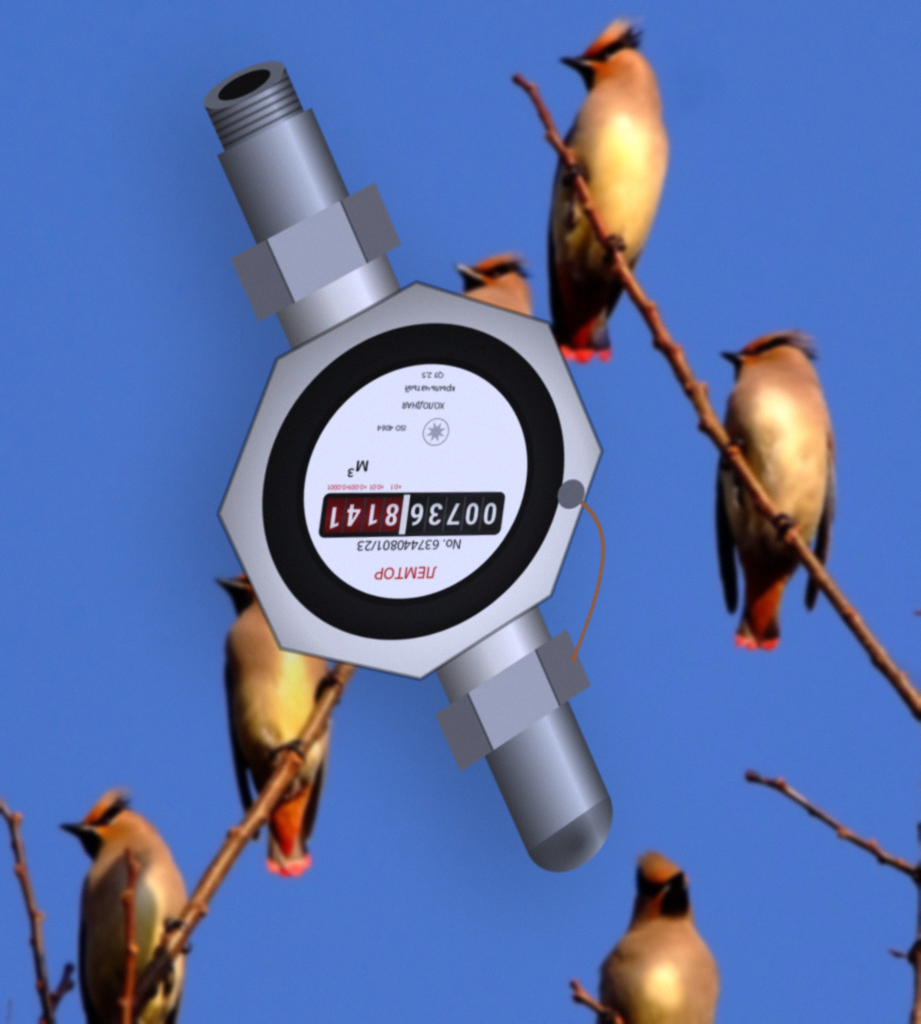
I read 736.8141 m³
